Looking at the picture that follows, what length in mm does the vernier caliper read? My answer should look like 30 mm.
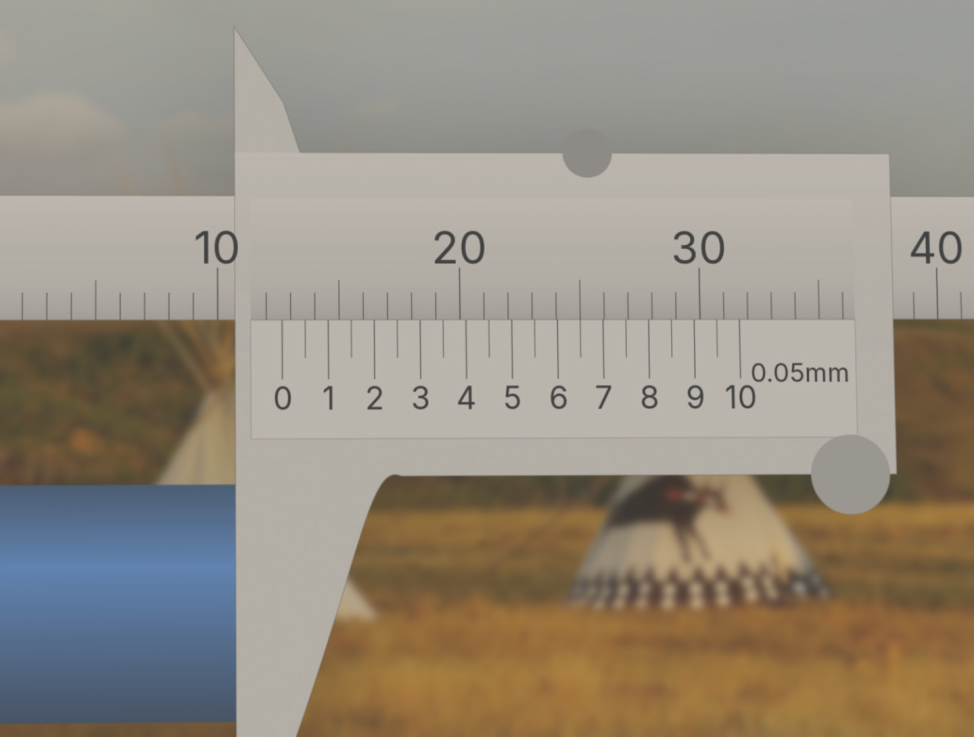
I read 12.65 mm
